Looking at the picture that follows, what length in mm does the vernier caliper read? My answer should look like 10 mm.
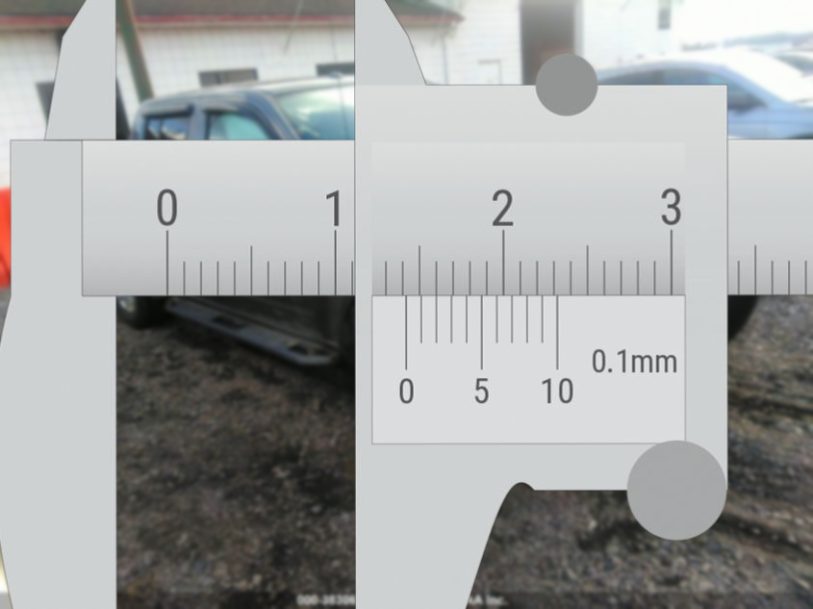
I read 14.2 mm
